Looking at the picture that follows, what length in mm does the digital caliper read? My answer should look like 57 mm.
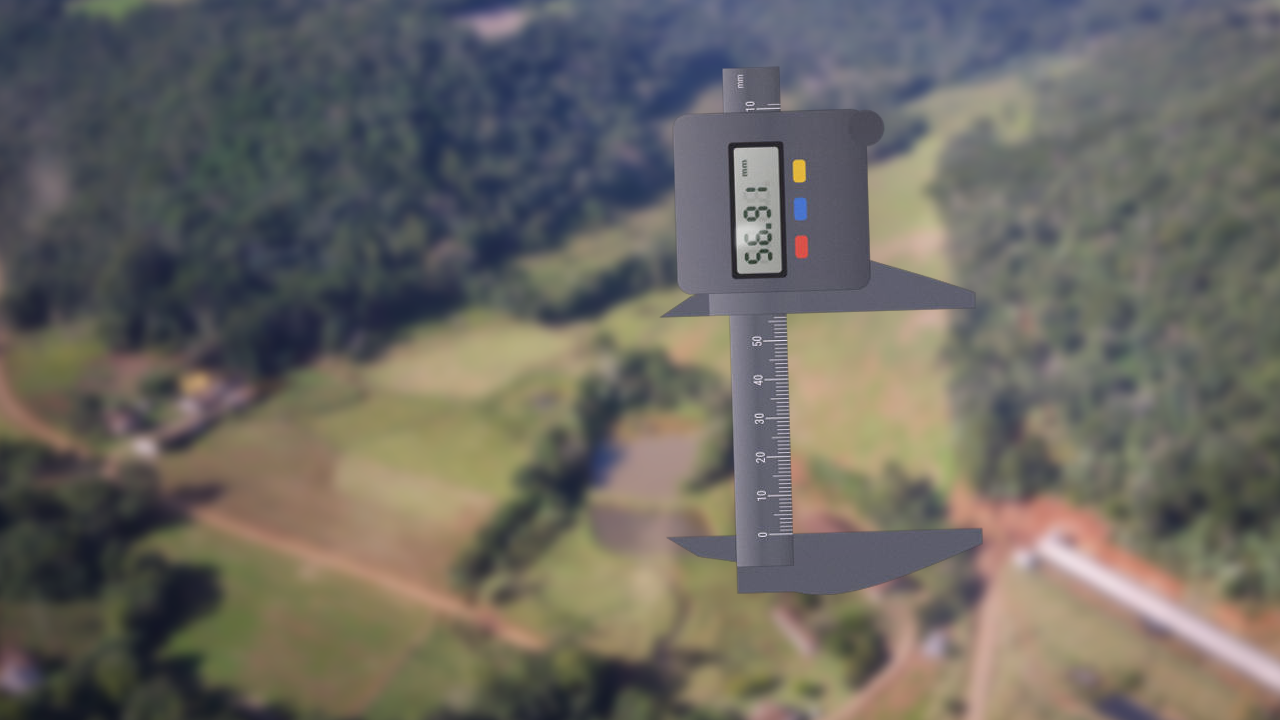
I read 56.91 mm
